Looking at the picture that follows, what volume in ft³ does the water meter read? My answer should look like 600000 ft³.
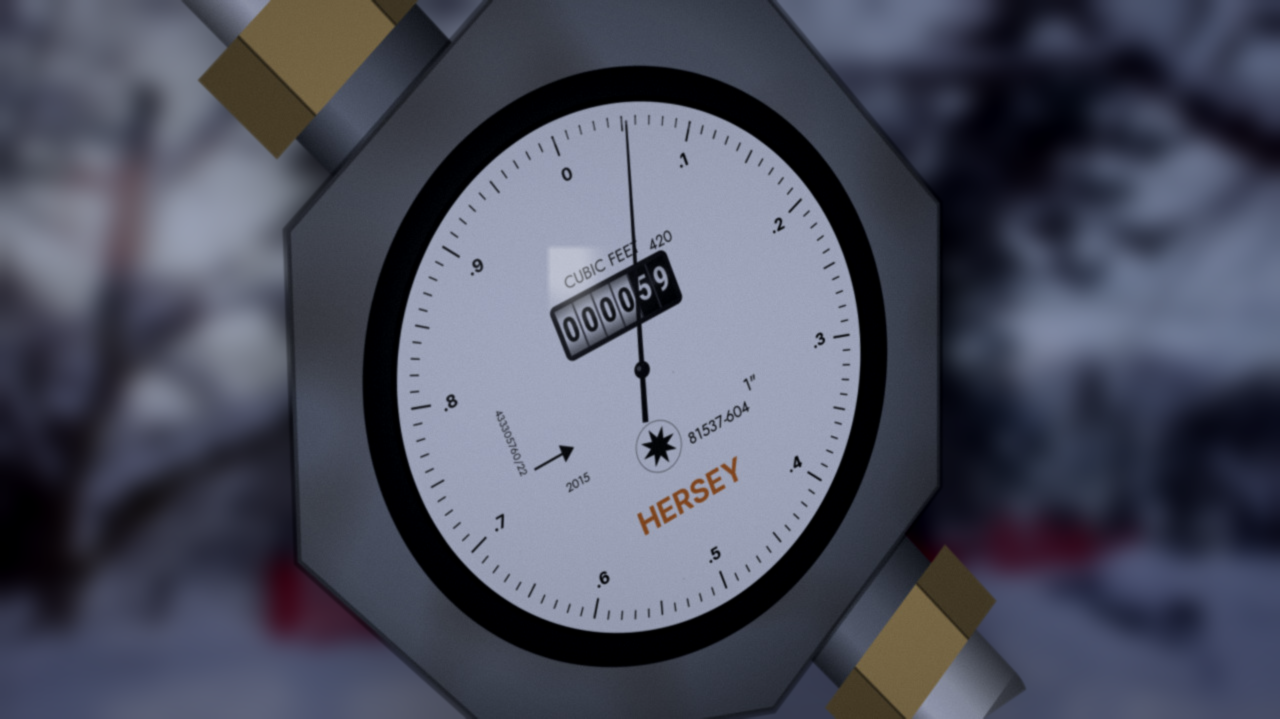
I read 59.05 ft³
